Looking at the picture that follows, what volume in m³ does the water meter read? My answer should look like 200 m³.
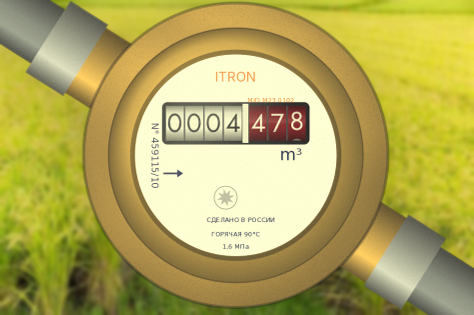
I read 4.478 m³
